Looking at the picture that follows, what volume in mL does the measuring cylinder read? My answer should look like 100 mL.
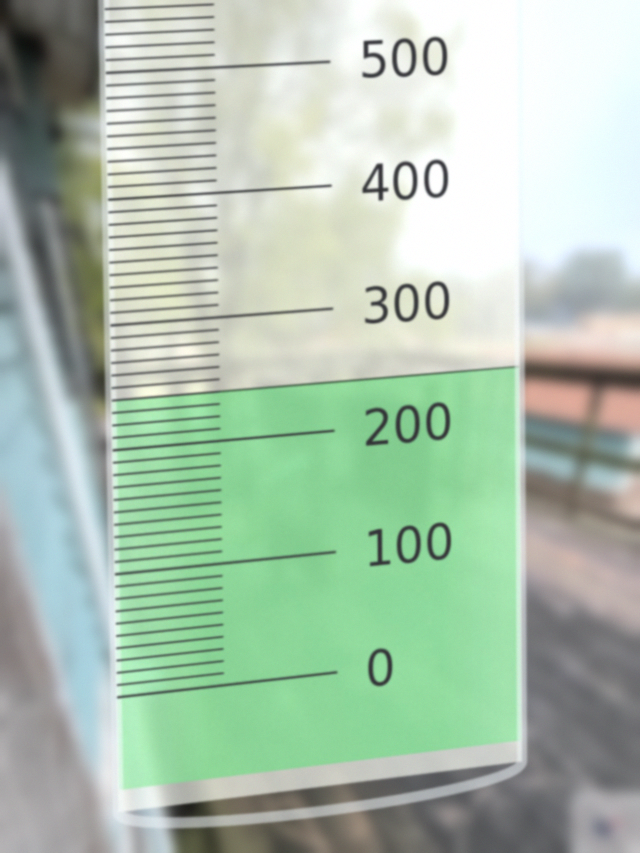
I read 240 mL
